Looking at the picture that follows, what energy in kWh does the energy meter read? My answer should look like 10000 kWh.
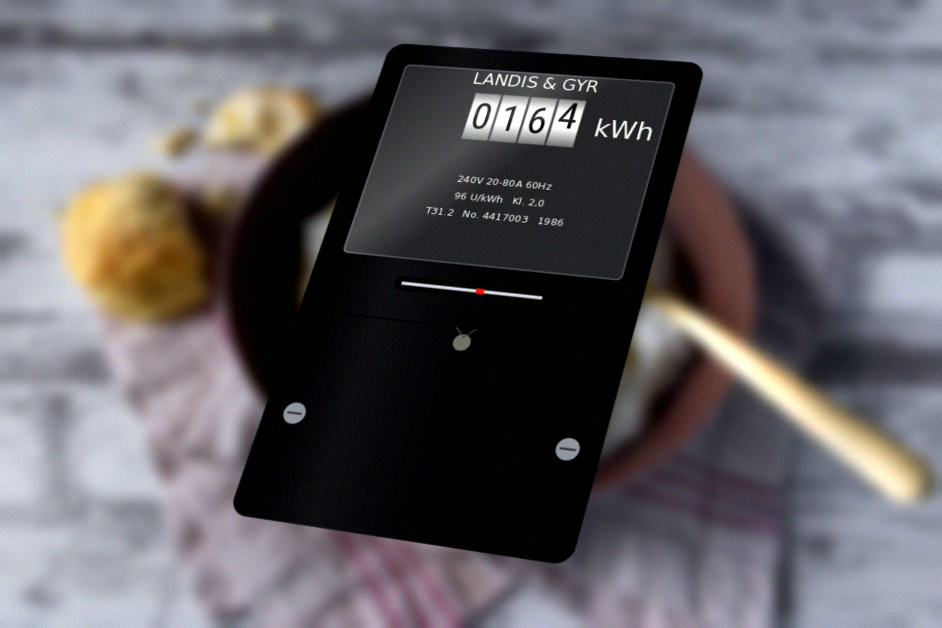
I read 164 kWh
